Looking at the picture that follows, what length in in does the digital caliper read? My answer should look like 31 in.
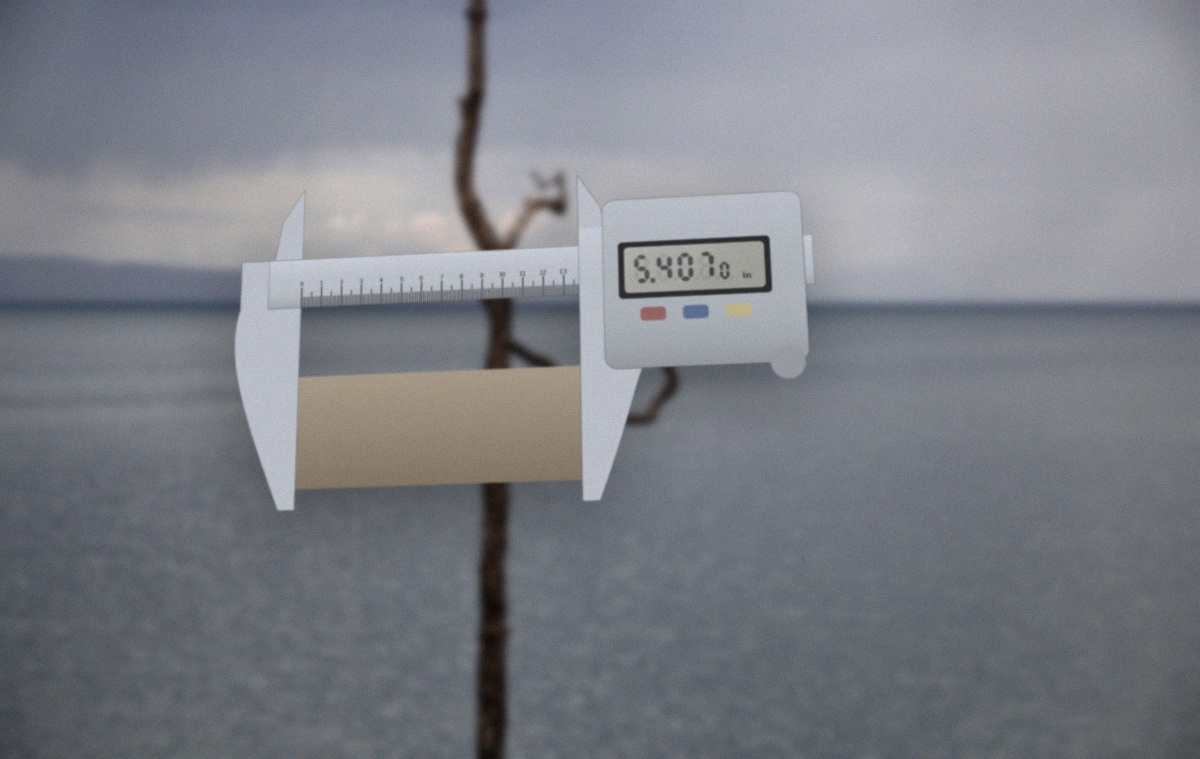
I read 5.4070 in
